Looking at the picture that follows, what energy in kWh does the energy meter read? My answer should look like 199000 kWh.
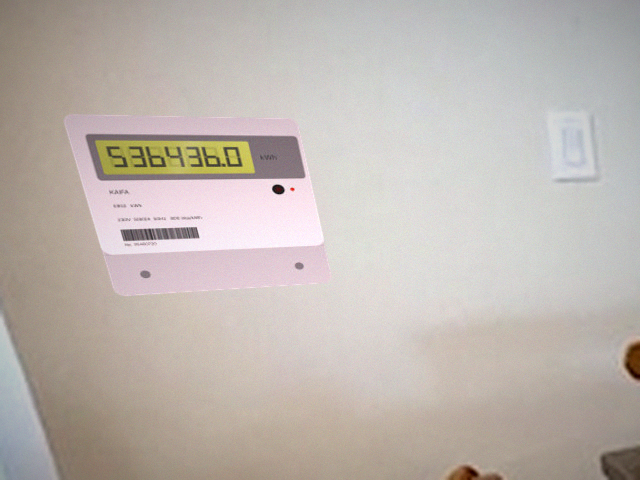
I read 536436.0 kWh
